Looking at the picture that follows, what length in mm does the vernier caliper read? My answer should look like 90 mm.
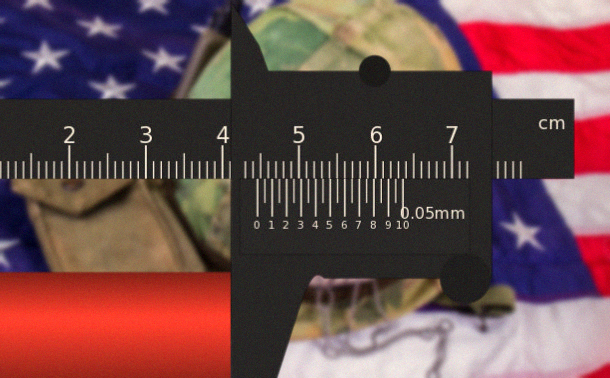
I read 44.6 mm
